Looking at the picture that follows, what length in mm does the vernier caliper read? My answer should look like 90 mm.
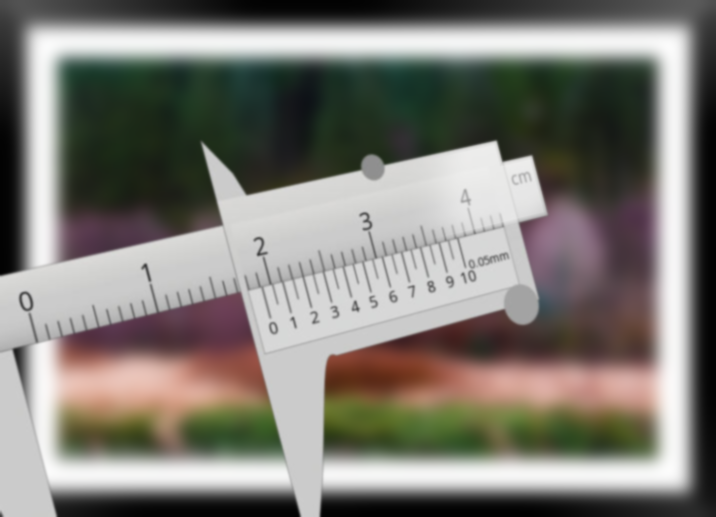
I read 19.2 mm
